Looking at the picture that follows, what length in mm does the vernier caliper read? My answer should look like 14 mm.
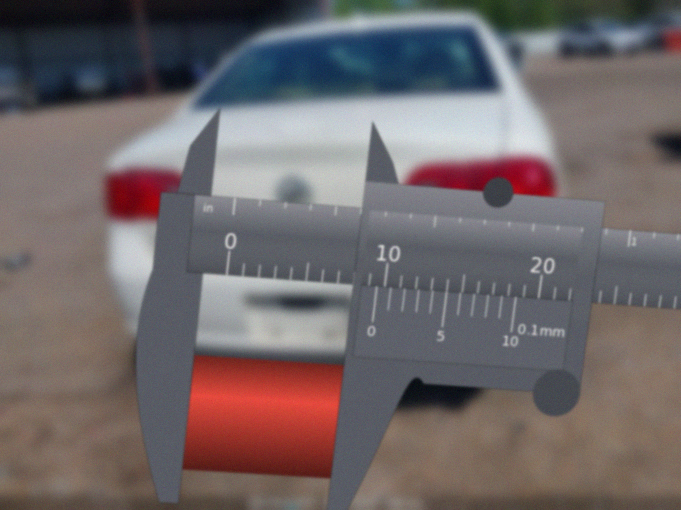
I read 9.5 mm
